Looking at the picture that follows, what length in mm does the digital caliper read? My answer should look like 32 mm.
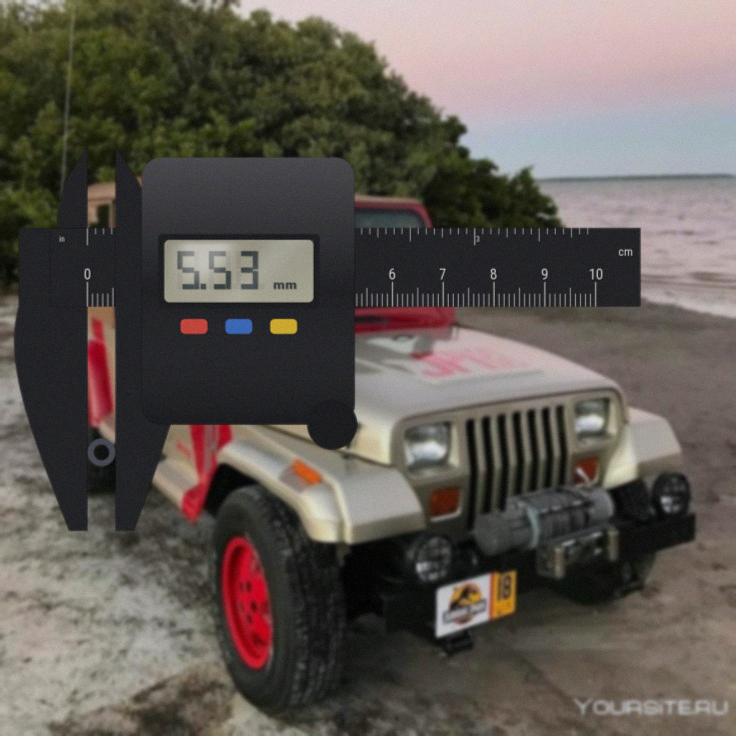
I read 5.53 mm
